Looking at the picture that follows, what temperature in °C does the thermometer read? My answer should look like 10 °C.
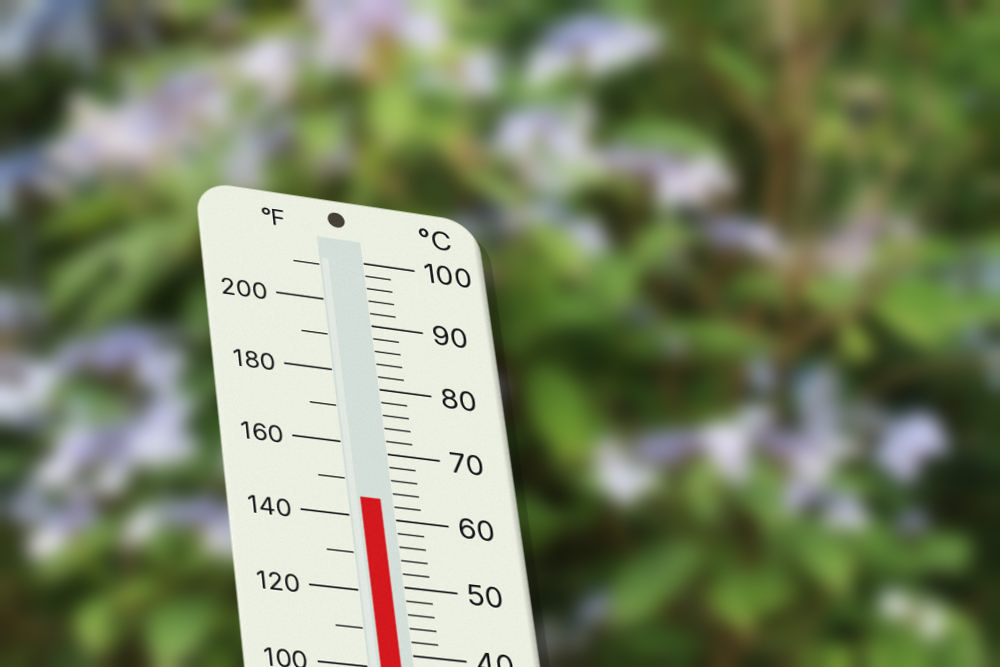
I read 63 °C
